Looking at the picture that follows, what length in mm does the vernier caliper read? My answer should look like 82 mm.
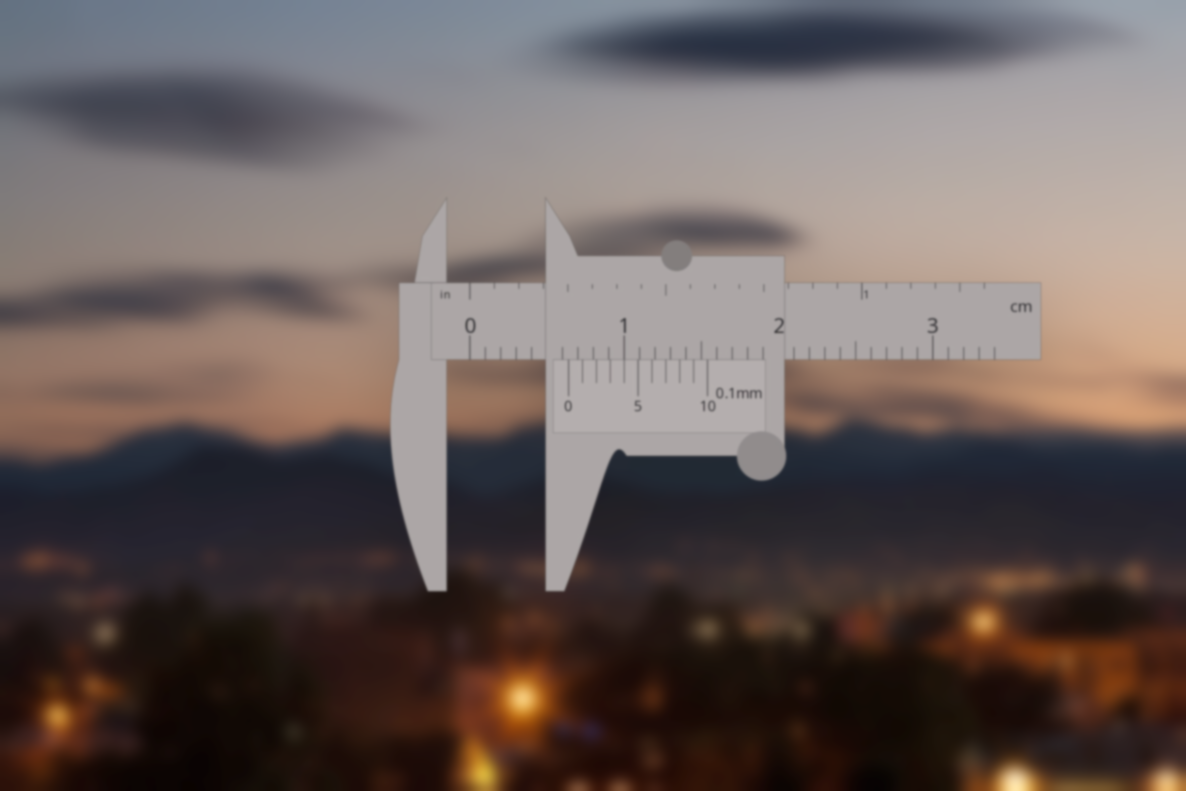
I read 6.4 mm
